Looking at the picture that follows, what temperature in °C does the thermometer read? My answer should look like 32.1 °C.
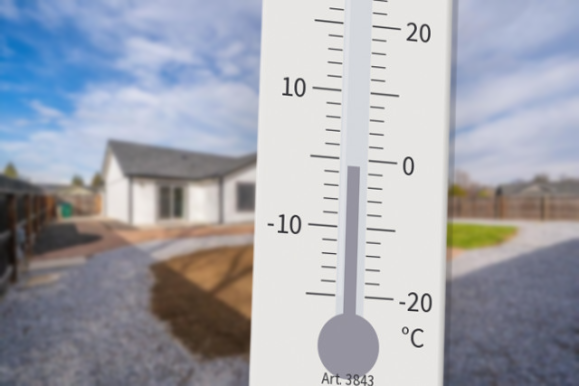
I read -1 °C
